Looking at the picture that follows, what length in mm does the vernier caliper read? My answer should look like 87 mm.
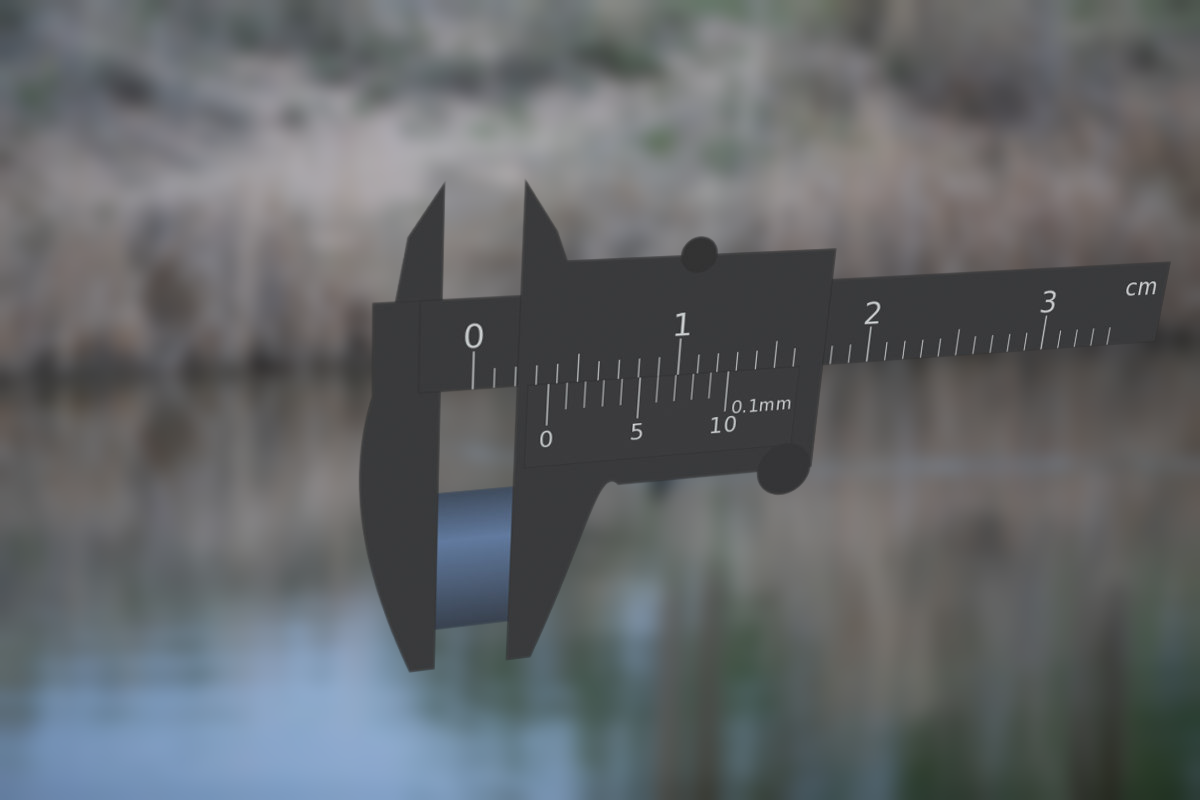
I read 3.6 mm
